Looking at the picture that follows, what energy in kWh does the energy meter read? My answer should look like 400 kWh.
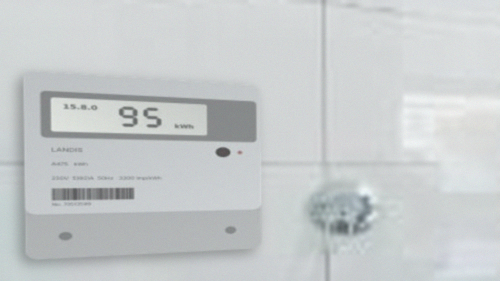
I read 95 kWh
